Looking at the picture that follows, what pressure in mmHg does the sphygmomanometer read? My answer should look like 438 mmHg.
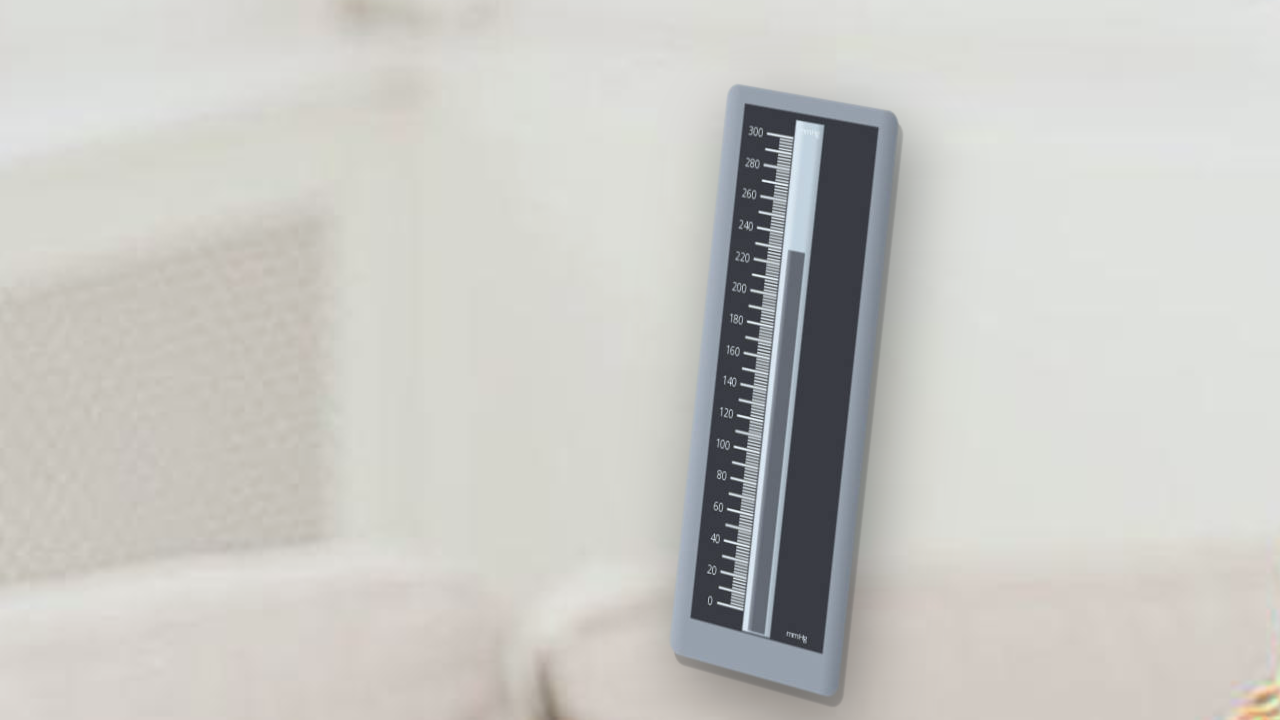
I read 230 mmHg
